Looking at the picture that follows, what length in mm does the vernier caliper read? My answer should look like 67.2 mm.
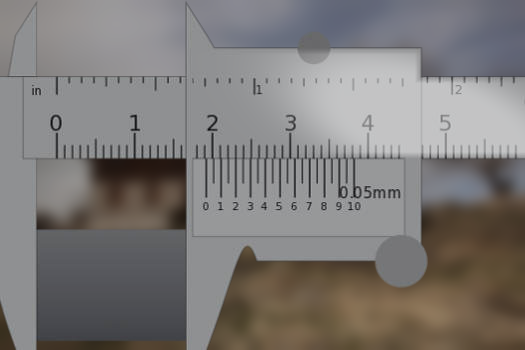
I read 19.2 mm
